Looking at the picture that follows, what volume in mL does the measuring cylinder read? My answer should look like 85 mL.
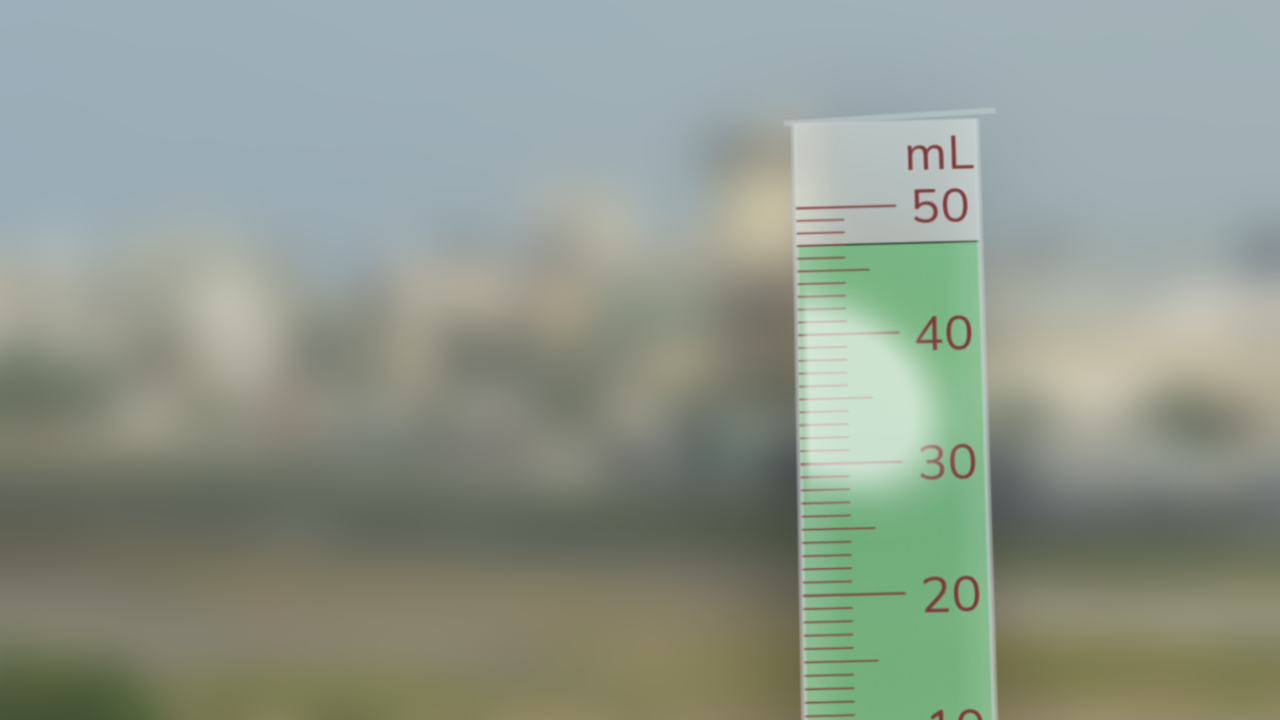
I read 47 mL
